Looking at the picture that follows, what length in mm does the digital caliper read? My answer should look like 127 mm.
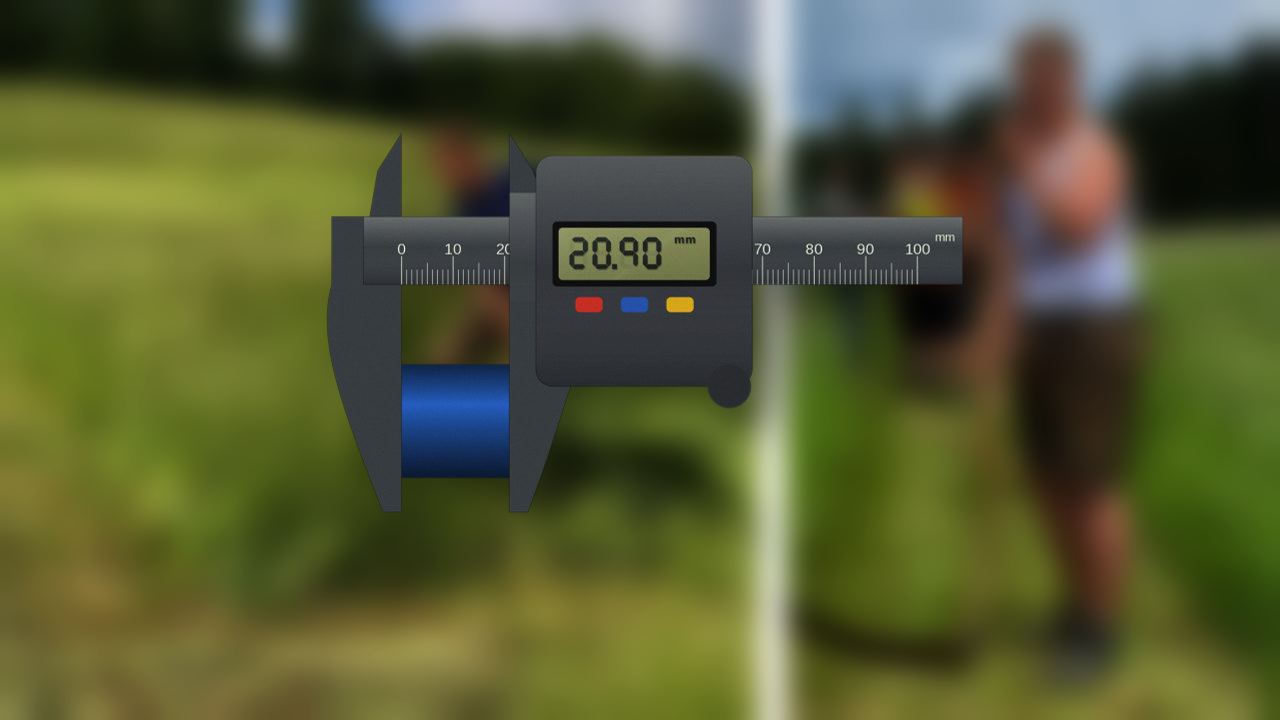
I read 20.90 mm
